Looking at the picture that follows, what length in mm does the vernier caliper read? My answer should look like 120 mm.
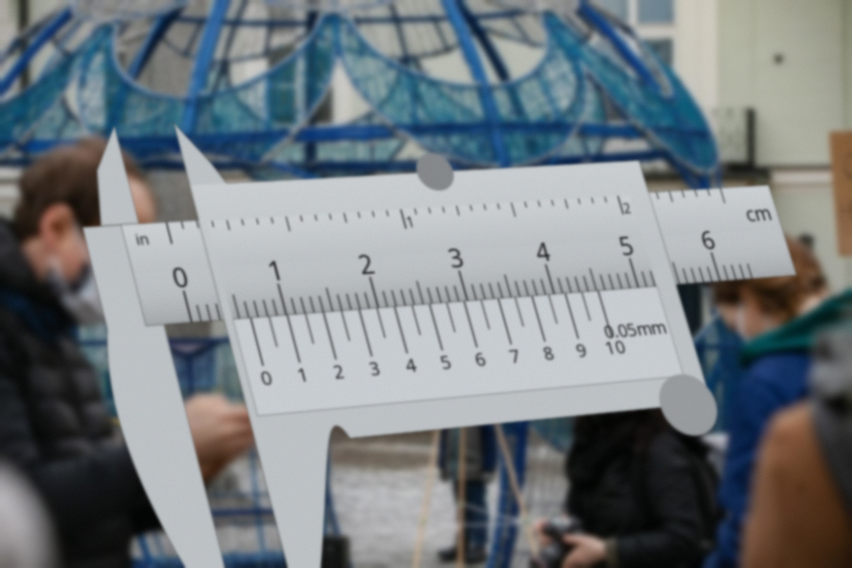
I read 6.2 mm
